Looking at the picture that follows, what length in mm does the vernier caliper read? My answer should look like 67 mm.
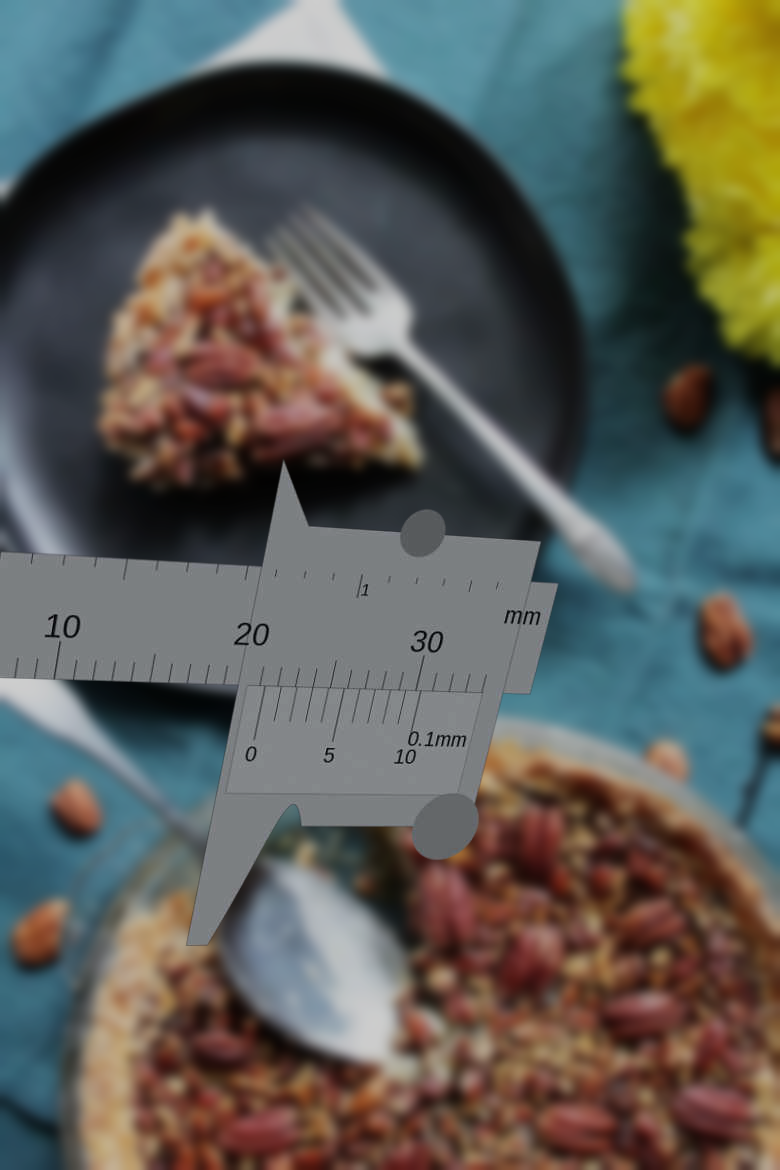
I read 21.3 mm
